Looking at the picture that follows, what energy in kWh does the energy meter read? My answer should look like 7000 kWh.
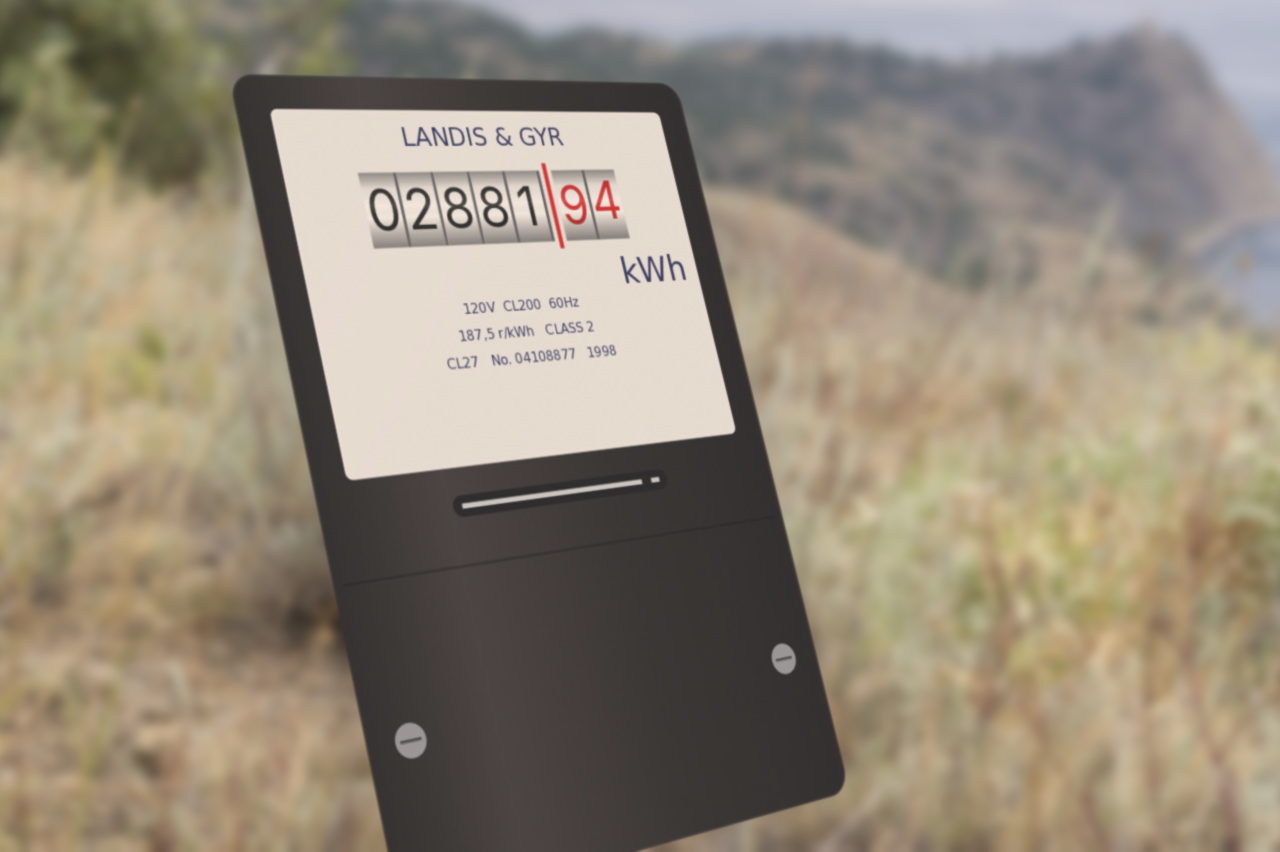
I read 2881.94 kWh
